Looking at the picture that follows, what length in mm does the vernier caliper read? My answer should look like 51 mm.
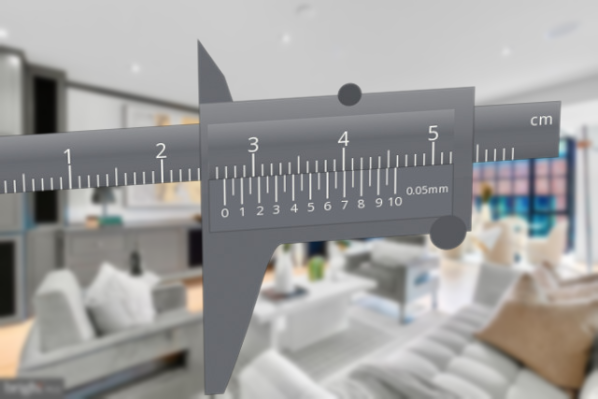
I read 26.8 mm
